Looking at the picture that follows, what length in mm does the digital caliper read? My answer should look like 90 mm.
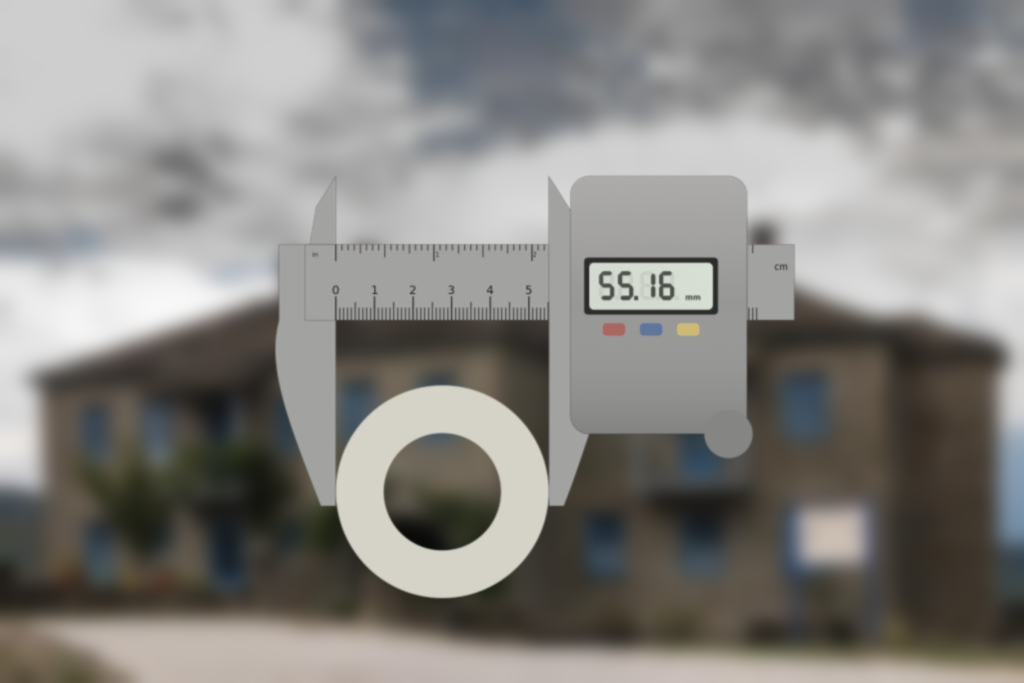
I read 55.16 mm
